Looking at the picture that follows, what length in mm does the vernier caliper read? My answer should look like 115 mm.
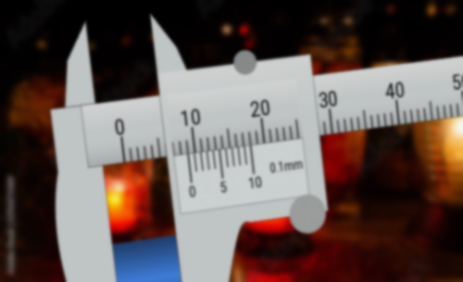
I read 9.0 mm
